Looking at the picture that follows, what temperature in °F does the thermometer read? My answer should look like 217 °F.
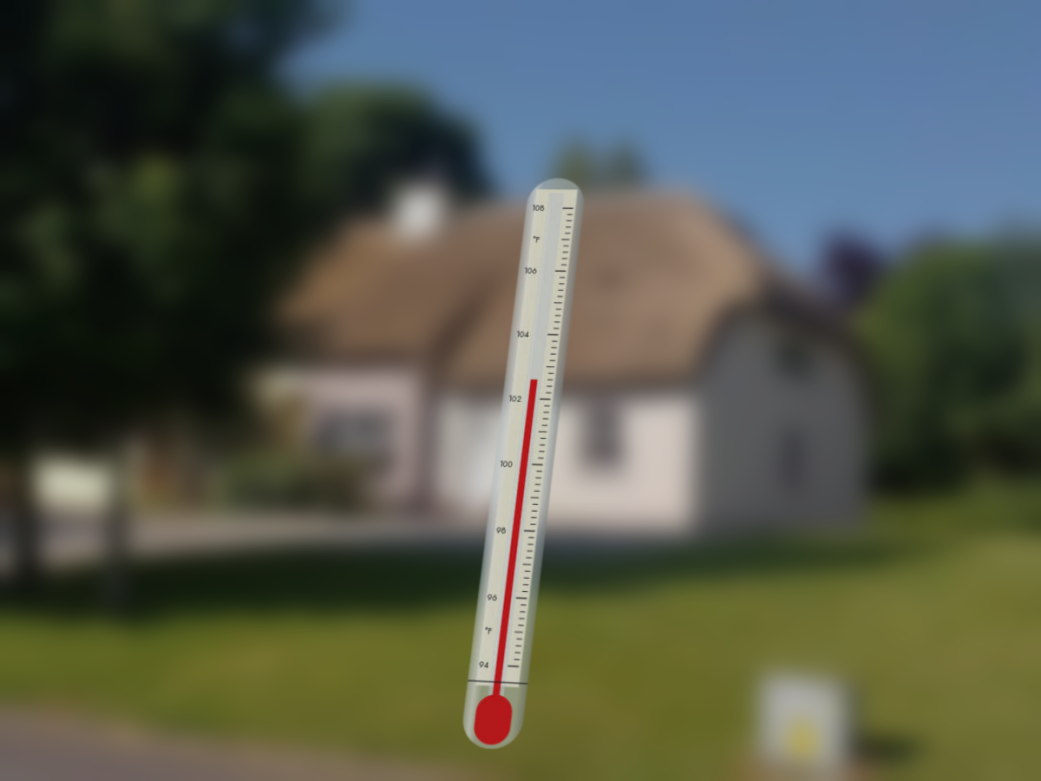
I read 102.6 °F
